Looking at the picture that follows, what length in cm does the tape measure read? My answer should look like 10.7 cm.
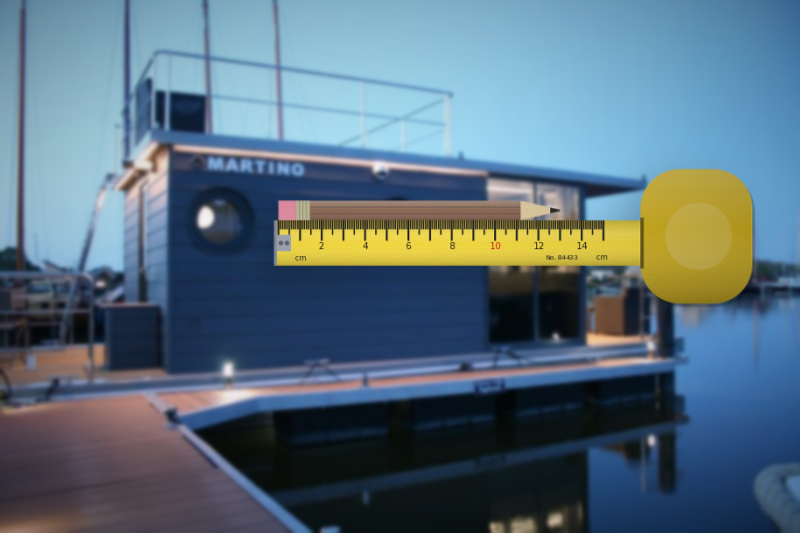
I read 13 cm
